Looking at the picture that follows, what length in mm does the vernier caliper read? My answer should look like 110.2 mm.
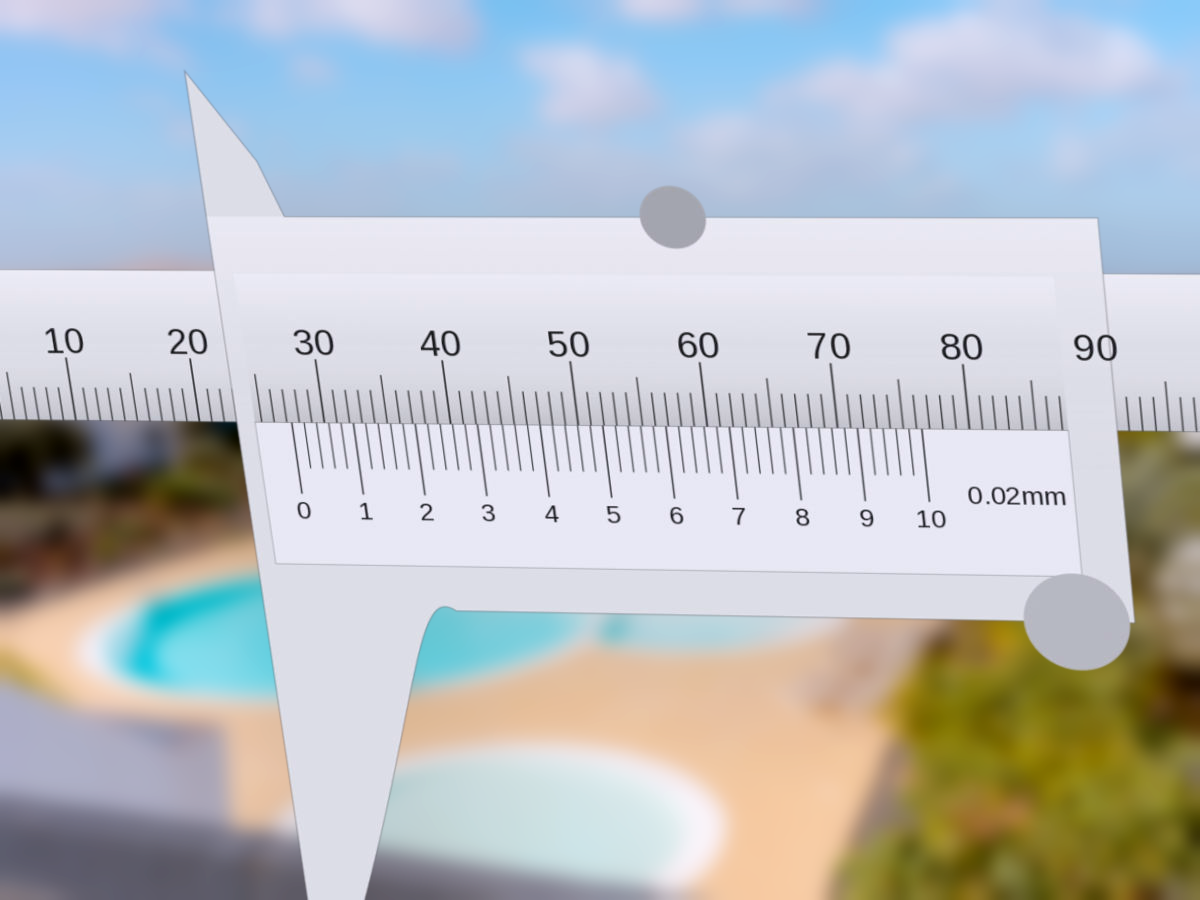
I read 27.4 mm
